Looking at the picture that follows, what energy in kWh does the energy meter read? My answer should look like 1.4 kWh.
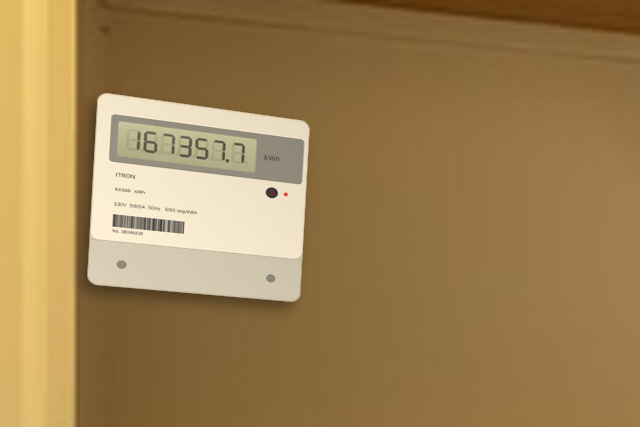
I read 167357.7 kWh
